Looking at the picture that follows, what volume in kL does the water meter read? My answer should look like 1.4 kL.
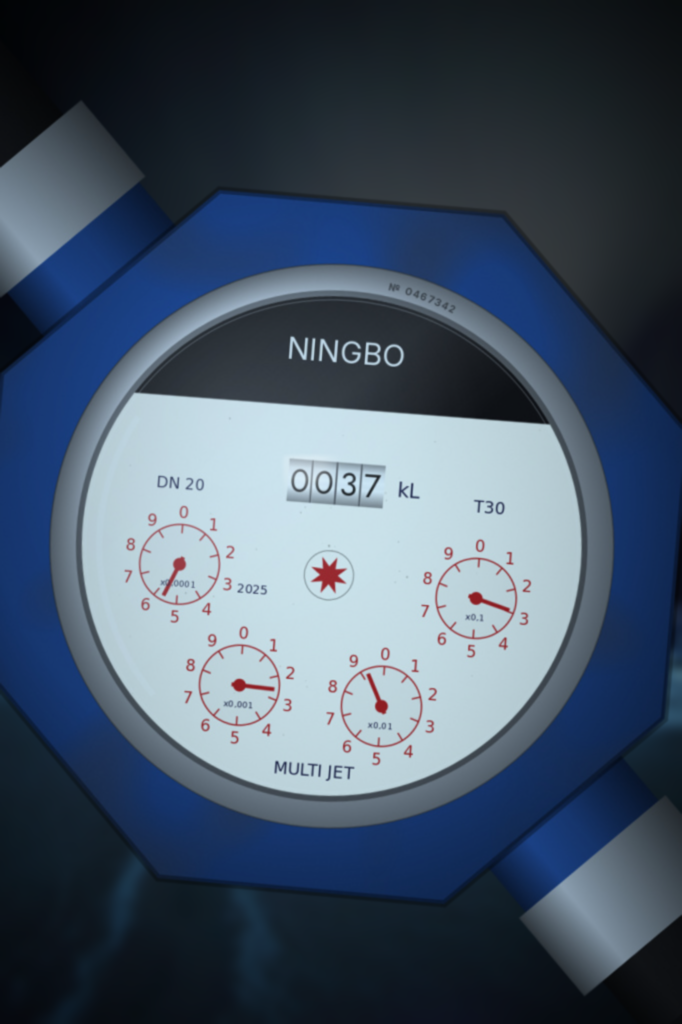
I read 37.2925 kL
